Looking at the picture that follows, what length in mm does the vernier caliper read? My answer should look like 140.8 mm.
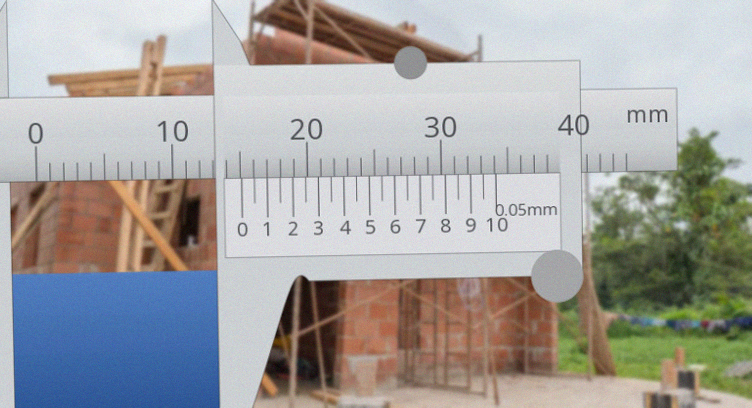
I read 15.1 mm
